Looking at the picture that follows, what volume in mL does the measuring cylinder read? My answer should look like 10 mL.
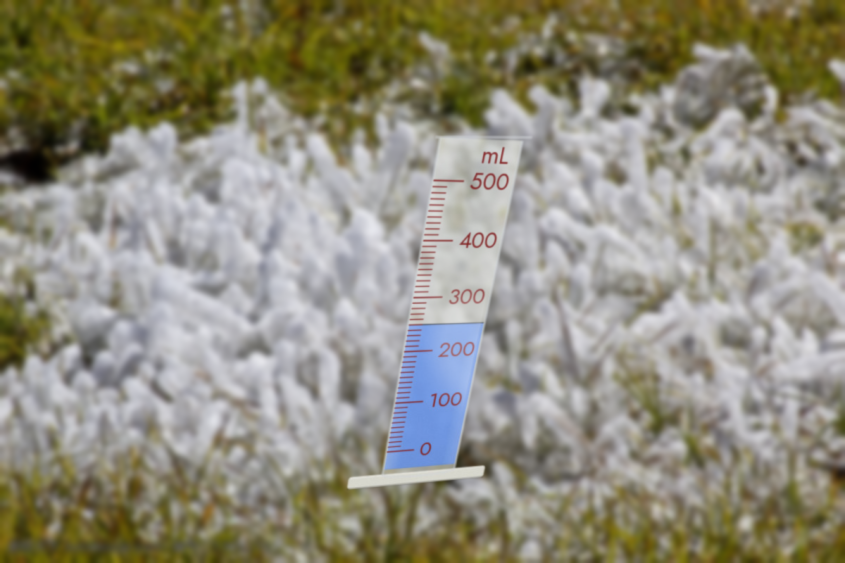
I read 250 mL
